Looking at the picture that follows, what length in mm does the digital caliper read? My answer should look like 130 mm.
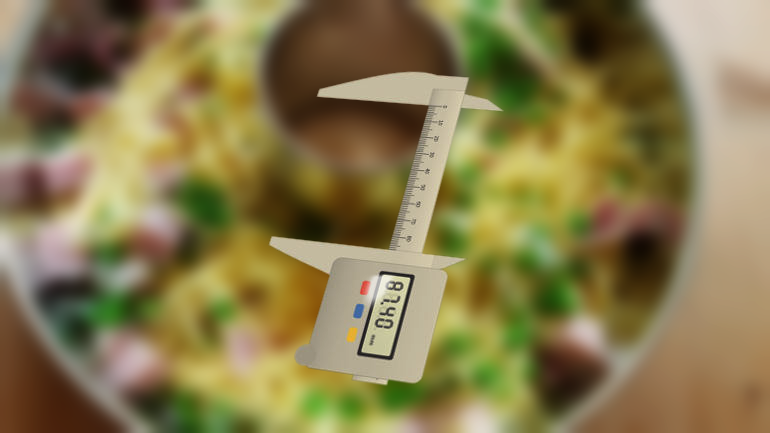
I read 87.40 mm
